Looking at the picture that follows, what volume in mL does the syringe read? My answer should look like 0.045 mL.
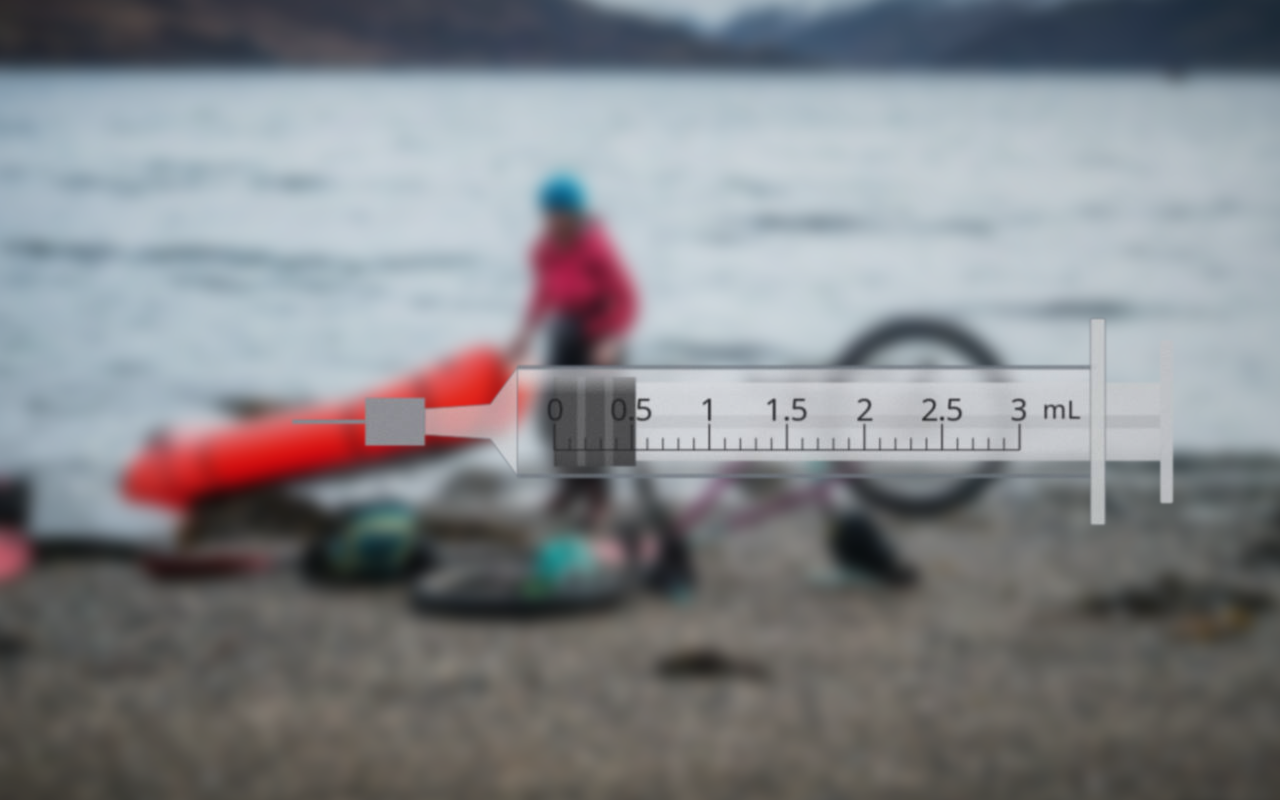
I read 0 mL
